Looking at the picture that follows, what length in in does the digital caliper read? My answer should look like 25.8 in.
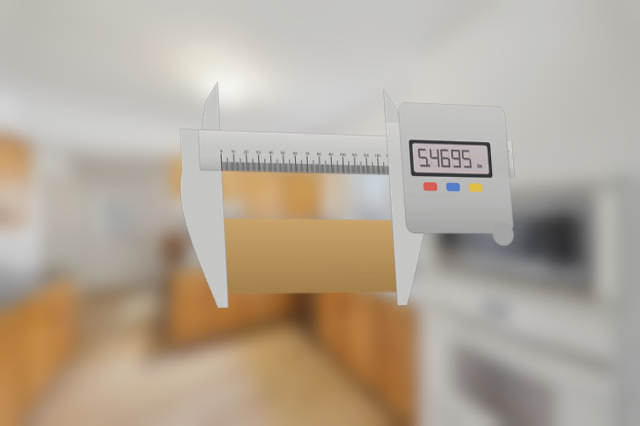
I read 5.4695 in
